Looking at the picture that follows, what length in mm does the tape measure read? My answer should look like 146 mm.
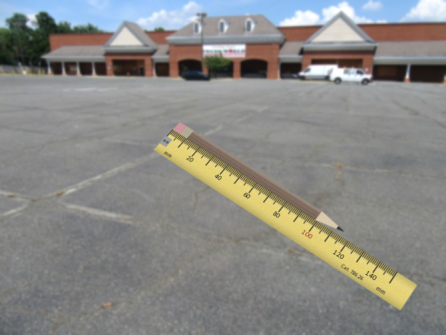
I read 115 mm
